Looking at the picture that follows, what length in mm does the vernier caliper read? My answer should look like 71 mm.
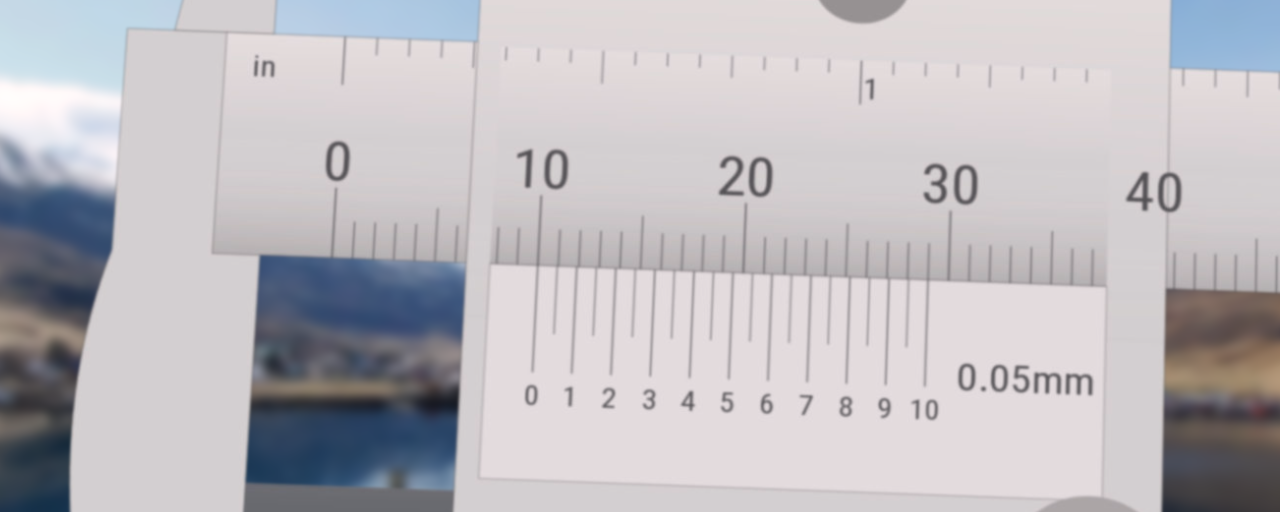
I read 10.0 mm
